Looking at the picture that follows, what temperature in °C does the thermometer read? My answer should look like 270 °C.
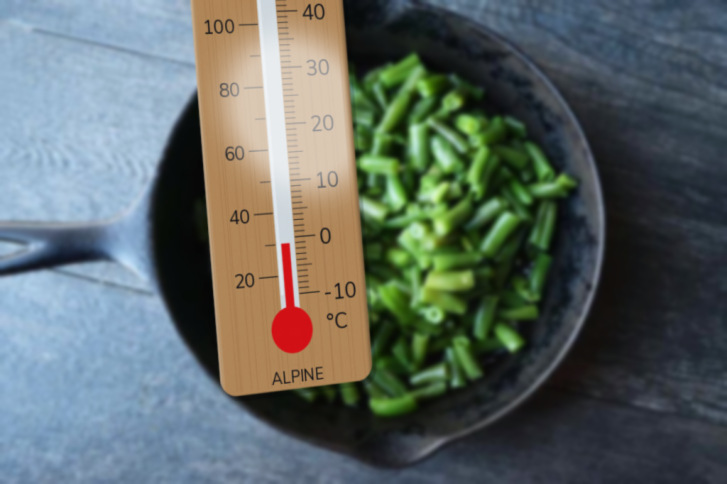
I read -1 °C
